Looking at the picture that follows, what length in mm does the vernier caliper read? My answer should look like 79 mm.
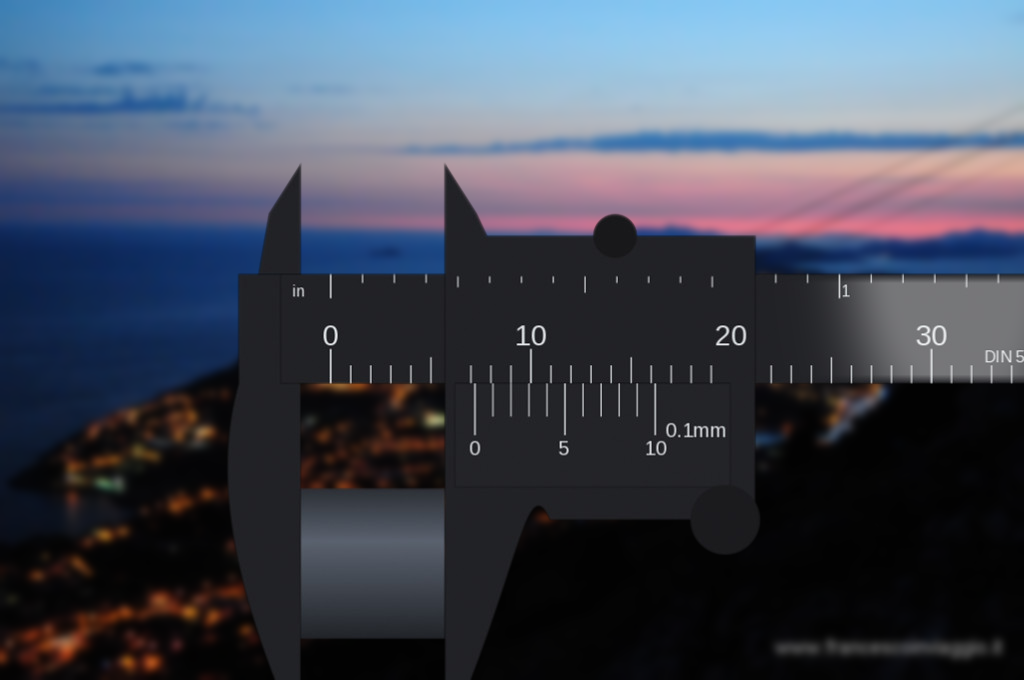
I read 7.2 mm
